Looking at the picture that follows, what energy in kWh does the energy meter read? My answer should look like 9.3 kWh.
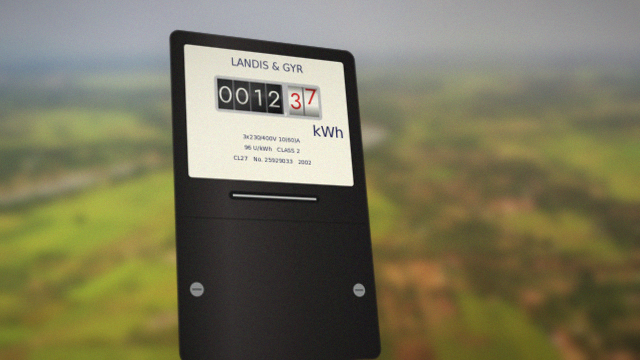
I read 12.37 kWh
